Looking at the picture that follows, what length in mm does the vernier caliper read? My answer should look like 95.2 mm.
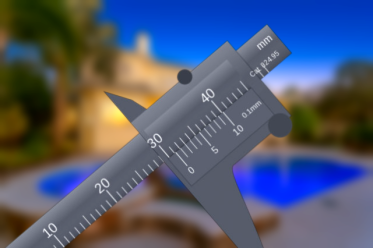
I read 31.2 mm
